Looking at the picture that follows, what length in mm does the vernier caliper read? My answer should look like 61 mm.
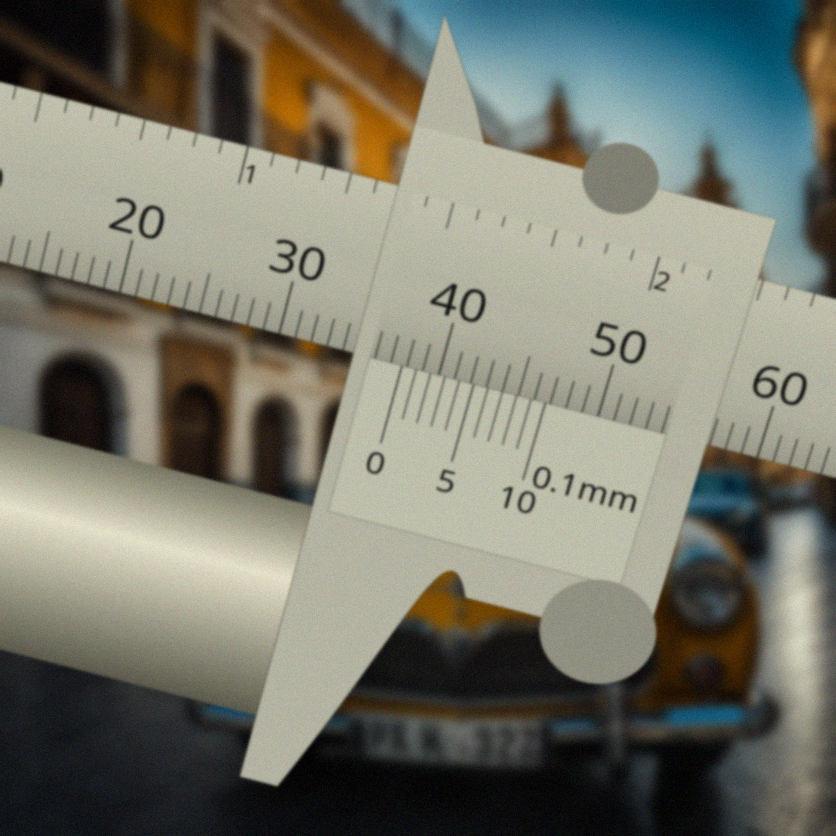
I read 37.7 mm
